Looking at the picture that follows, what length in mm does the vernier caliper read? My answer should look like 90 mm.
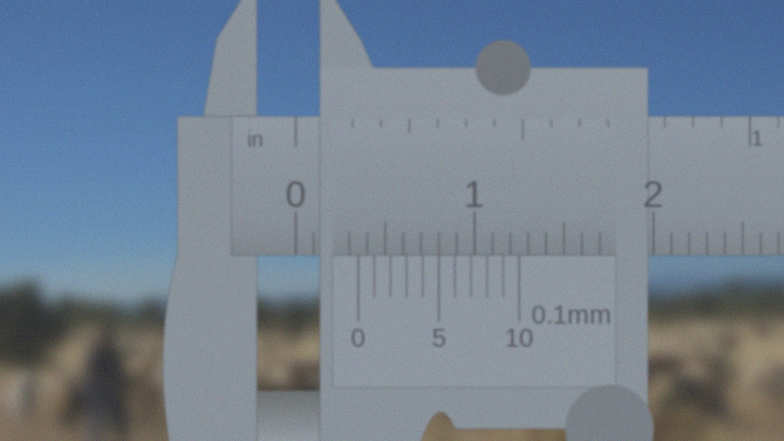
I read 3.5 mm
